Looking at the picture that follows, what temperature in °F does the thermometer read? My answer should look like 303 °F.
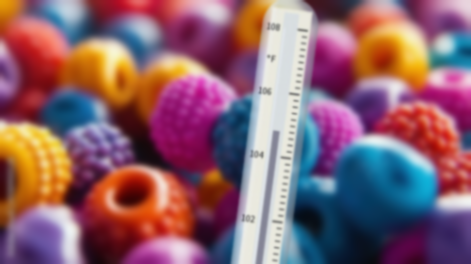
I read 104.8 °F
